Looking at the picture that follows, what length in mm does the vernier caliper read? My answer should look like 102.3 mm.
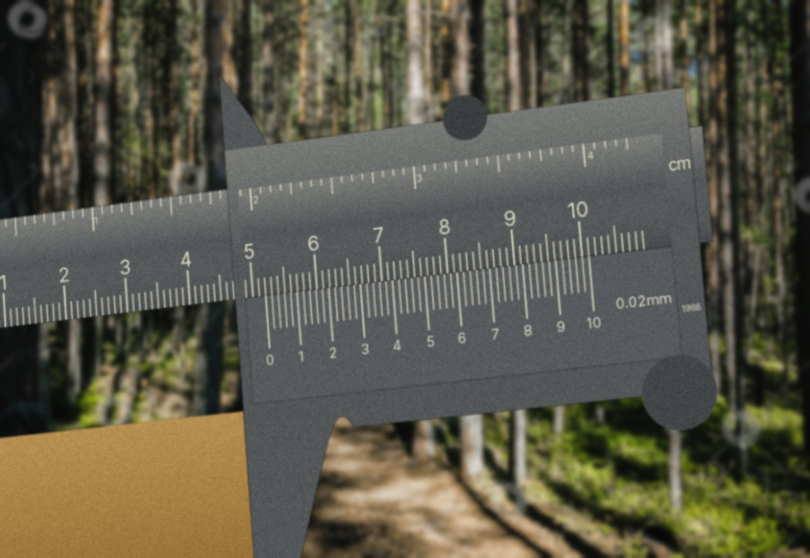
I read 52.0 mm
